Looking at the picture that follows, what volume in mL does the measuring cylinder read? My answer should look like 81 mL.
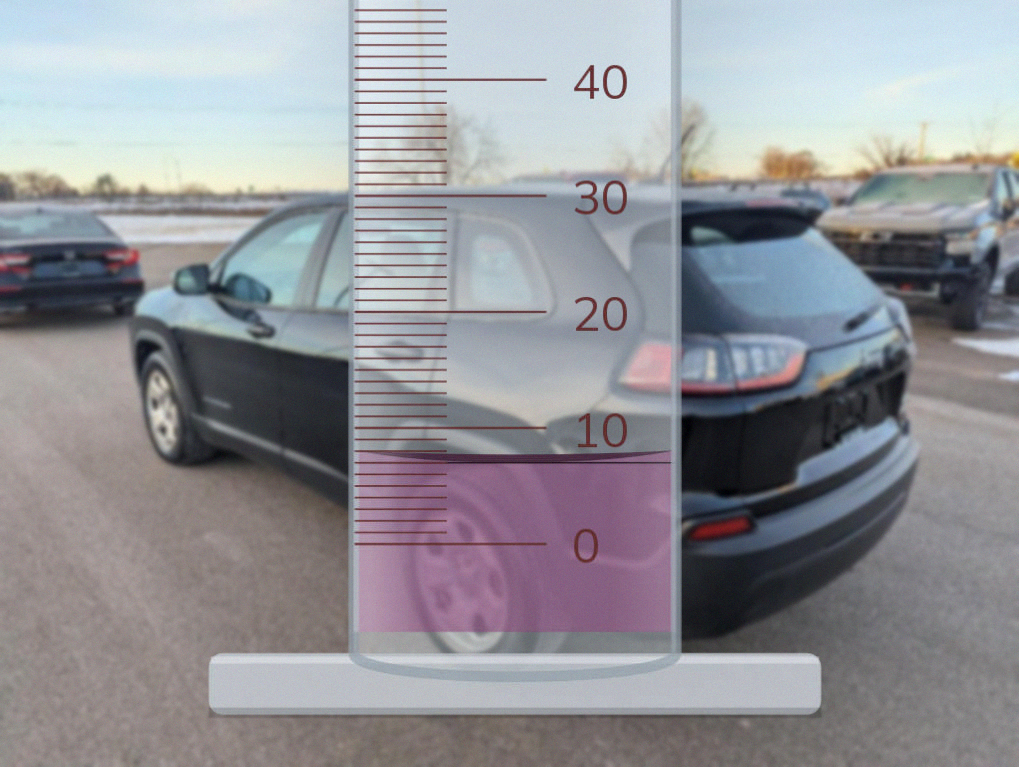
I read 7 mL
